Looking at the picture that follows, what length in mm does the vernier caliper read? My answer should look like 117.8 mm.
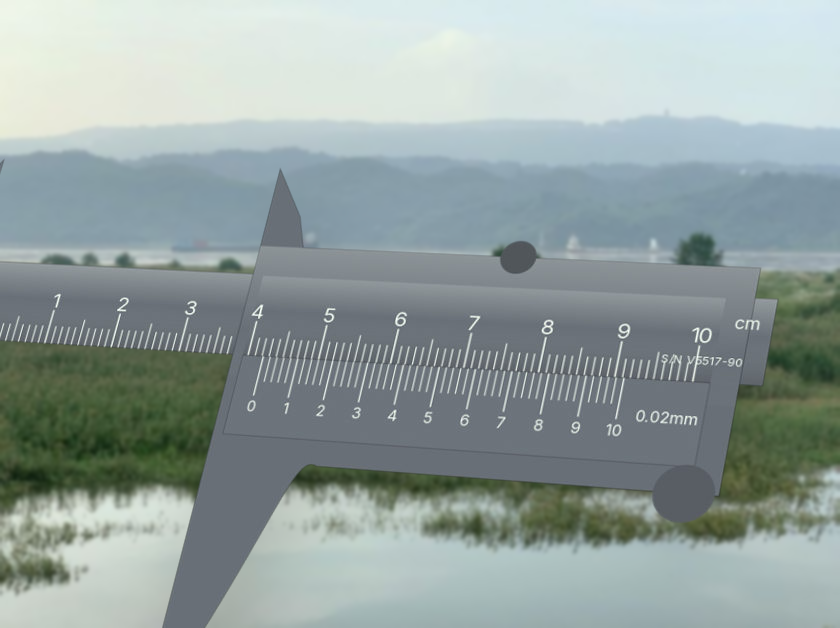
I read 42.2 mm
